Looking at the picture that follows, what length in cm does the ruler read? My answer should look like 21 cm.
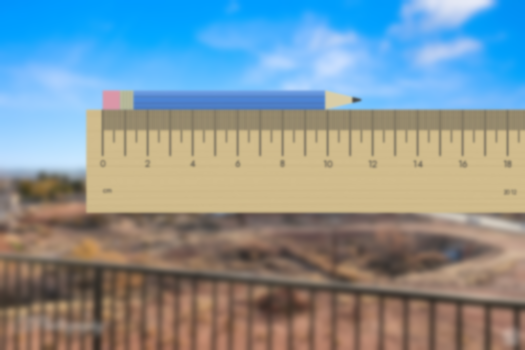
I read 11.5 cm
